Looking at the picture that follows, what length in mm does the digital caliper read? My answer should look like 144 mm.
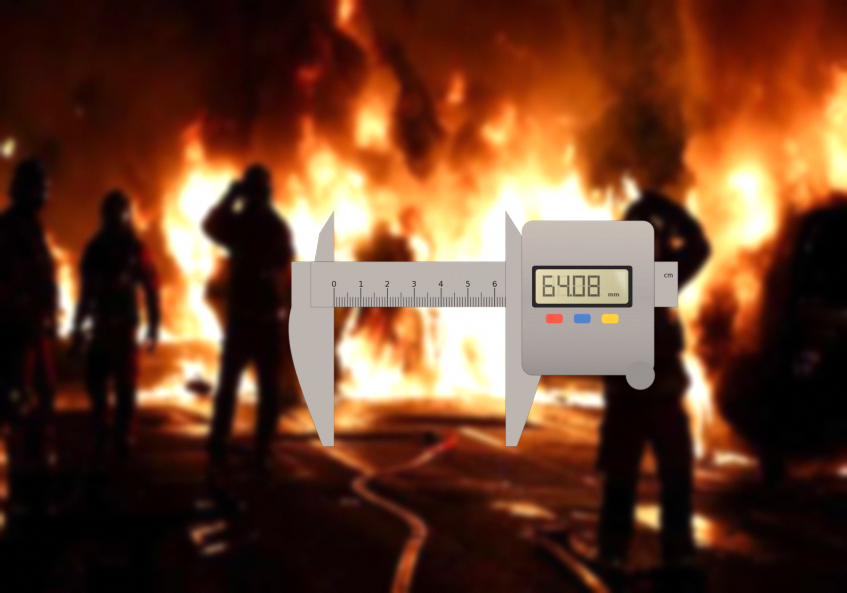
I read 64.08 mm
